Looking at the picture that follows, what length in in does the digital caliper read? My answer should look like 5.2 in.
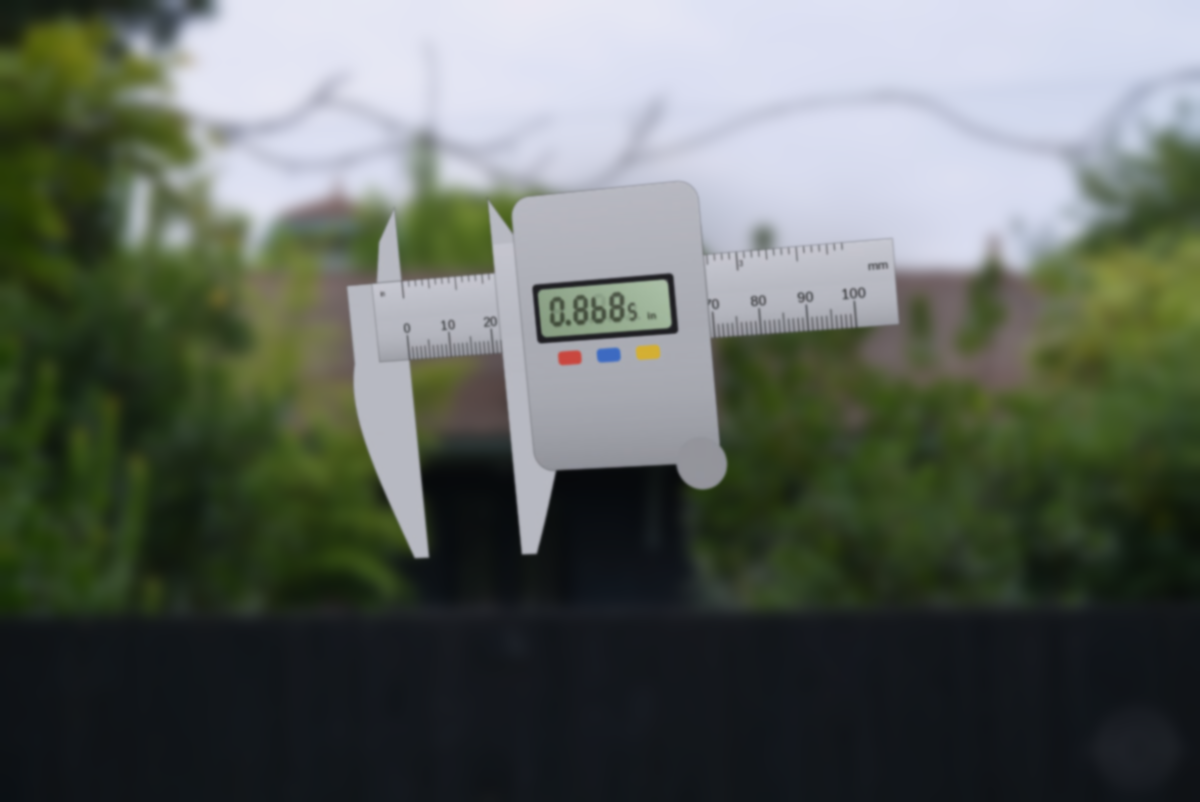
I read 0.8685 in
